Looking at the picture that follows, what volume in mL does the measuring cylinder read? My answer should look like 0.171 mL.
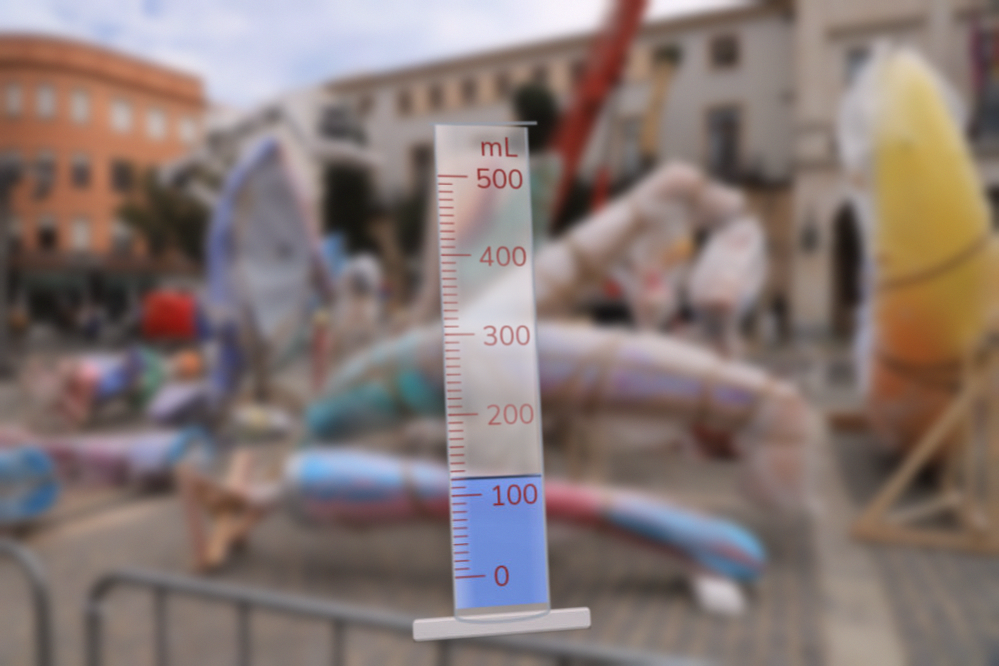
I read 120 mL
